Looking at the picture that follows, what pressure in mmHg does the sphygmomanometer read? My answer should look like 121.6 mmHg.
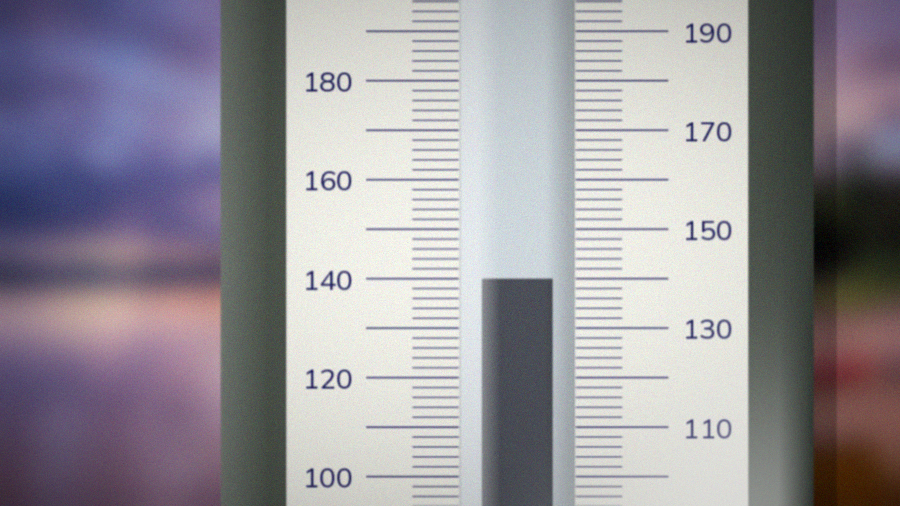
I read 140 mmHg
